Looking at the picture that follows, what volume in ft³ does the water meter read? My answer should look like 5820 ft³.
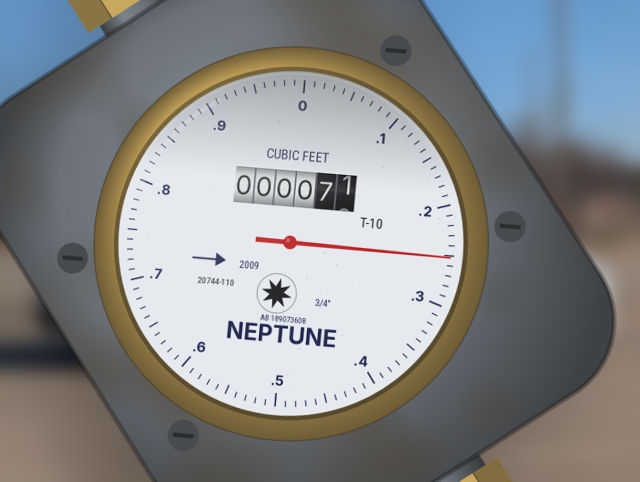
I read 71.25 ft³
